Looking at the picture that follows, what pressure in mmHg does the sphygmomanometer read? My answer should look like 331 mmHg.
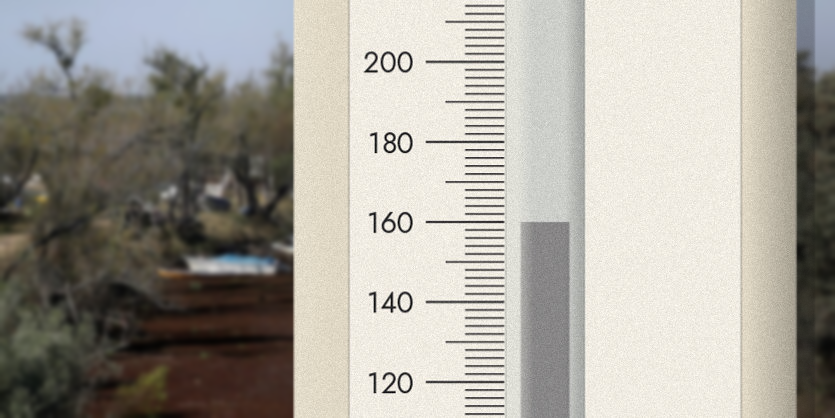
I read 160 mmHg
